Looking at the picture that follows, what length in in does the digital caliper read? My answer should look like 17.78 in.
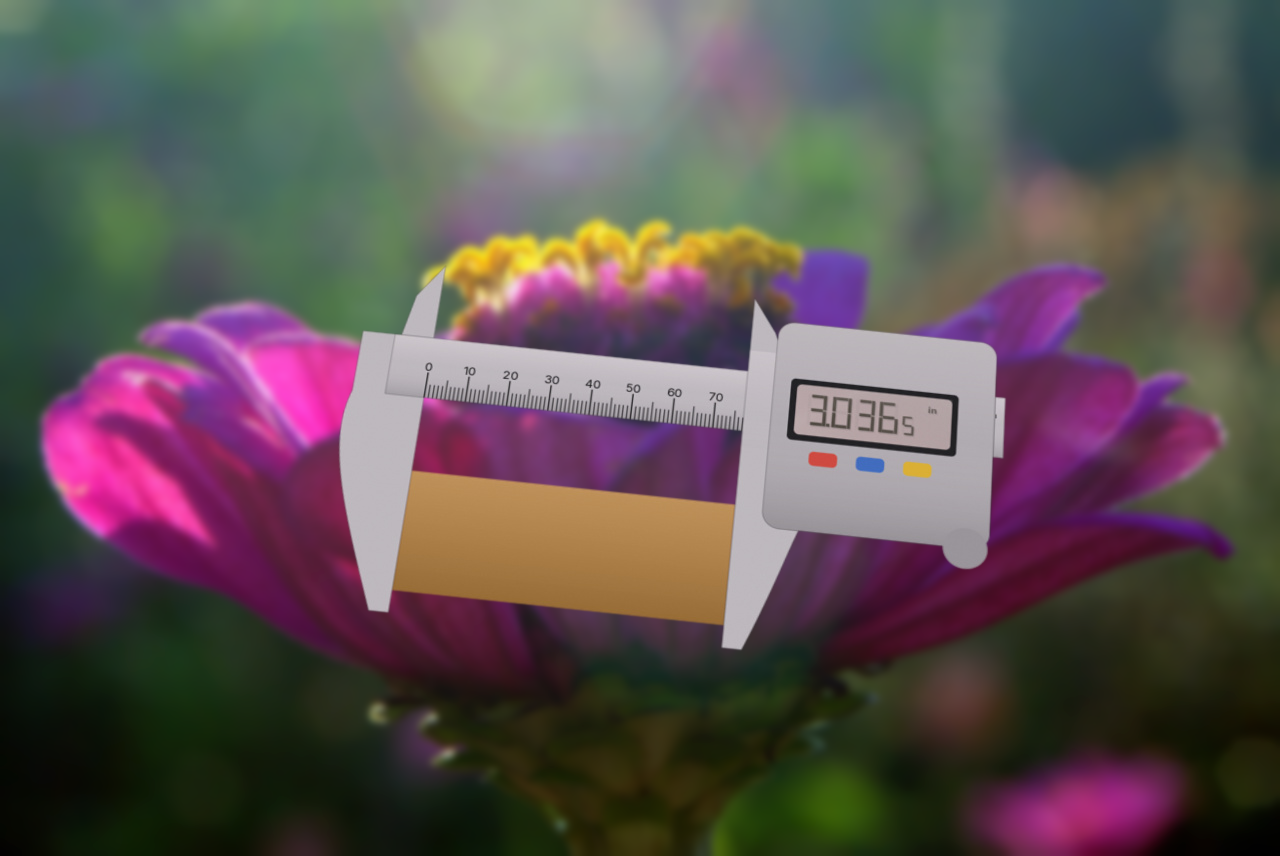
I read 3.0365 in
